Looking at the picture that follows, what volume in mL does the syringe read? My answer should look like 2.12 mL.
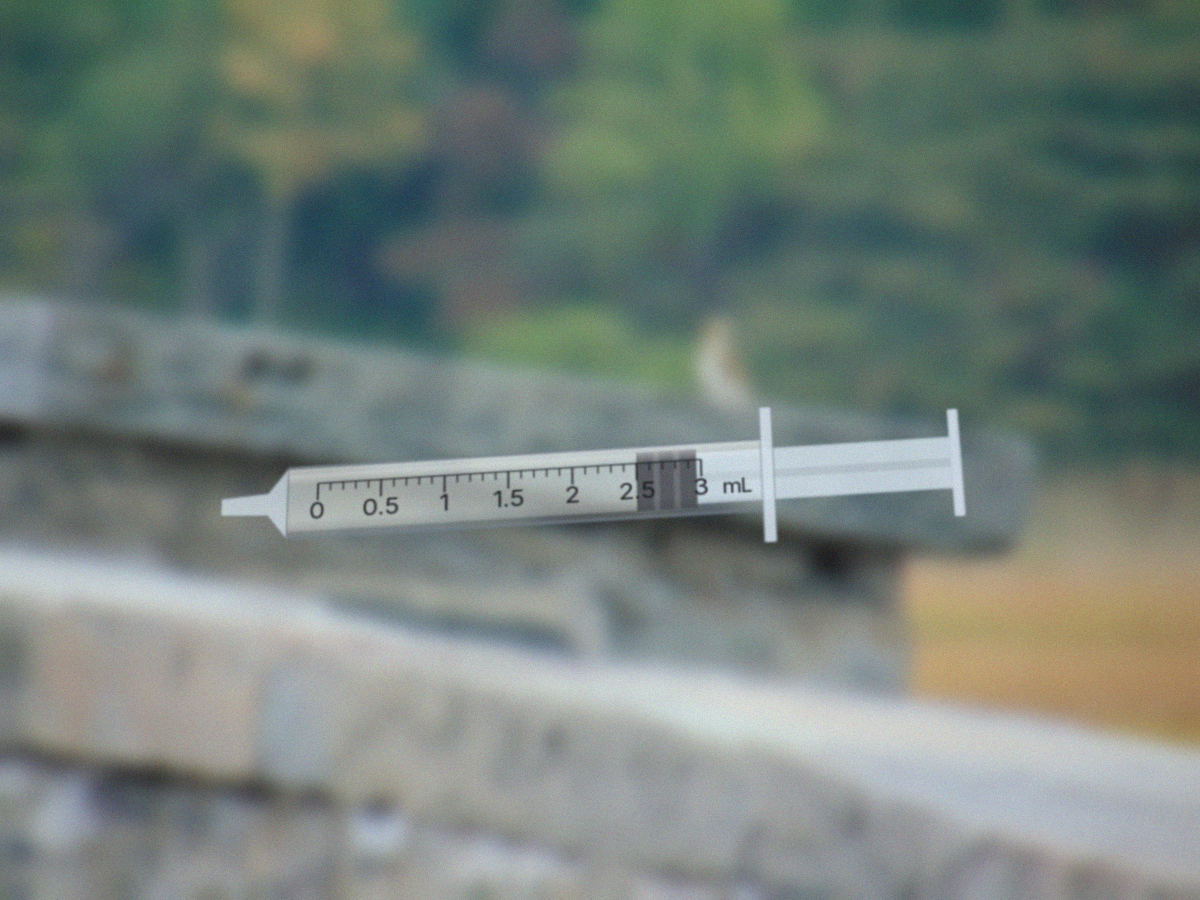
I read 2.5 mL
